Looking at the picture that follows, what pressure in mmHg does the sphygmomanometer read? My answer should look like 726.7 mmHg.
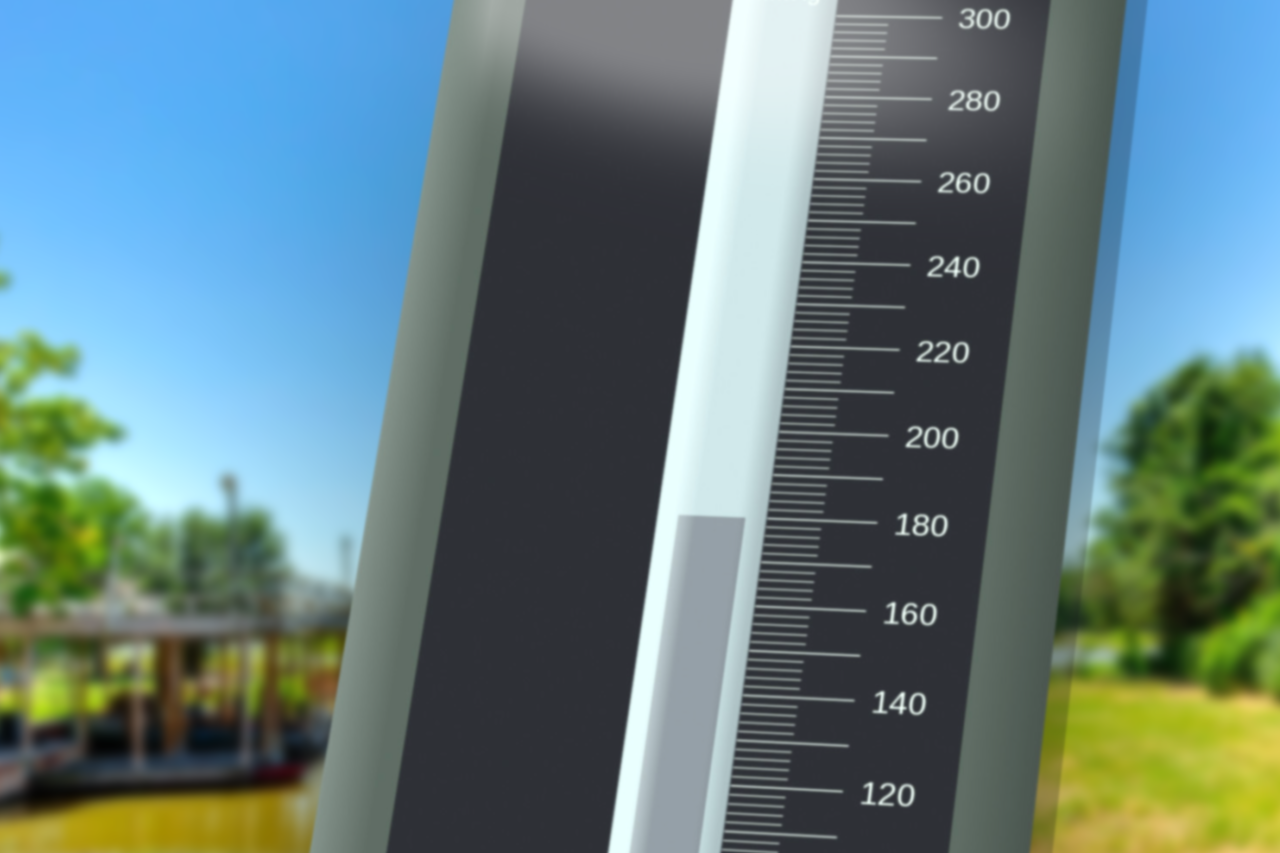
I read 180 mmHg
